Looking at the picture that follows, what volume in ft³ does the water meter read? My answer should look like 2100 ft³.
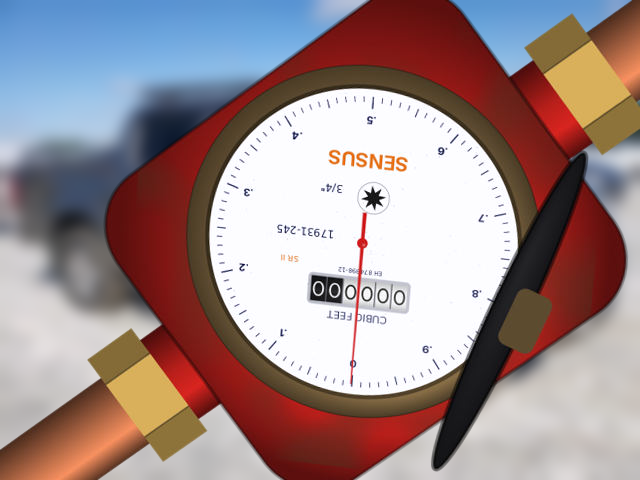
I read 0.00 ft³
